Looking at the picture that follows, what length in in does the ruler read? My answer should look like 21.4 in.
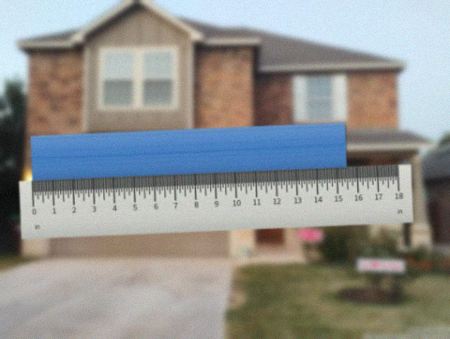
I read 15.5 in
